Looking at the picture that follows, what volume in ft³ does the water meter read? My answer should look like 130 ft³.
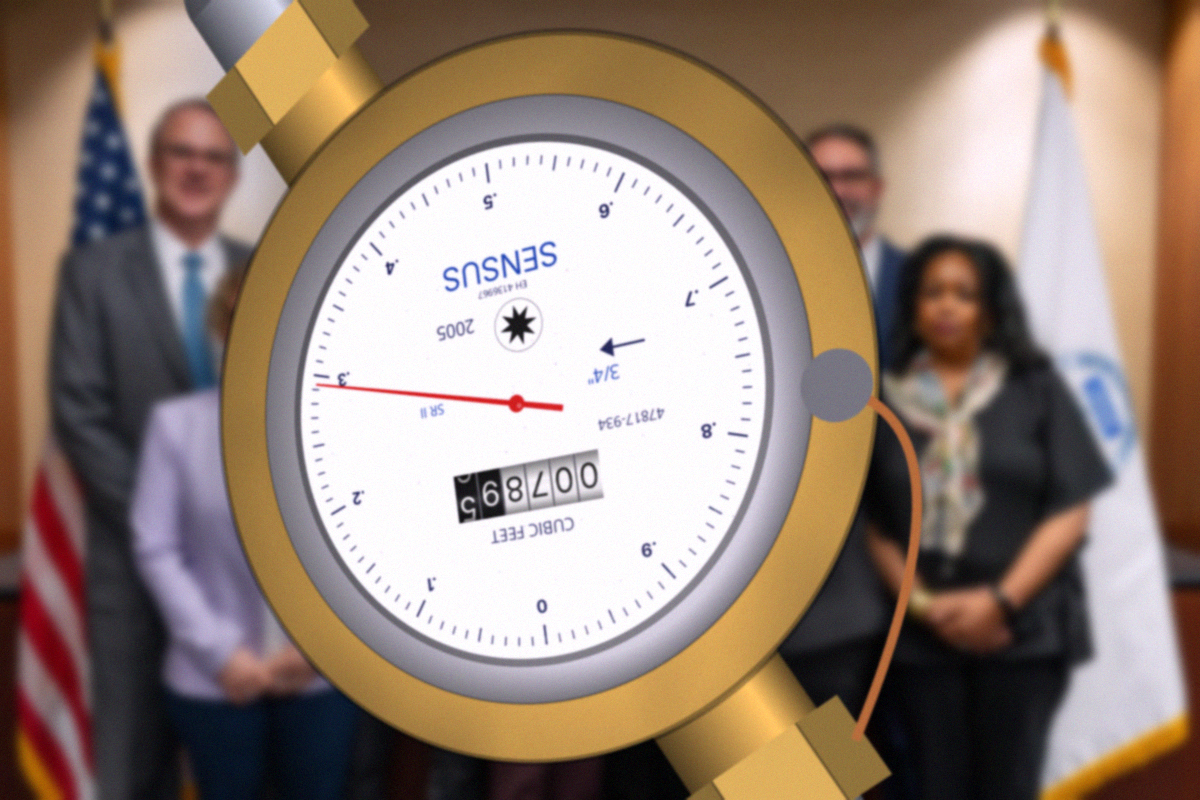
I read 7895.29 ft³
